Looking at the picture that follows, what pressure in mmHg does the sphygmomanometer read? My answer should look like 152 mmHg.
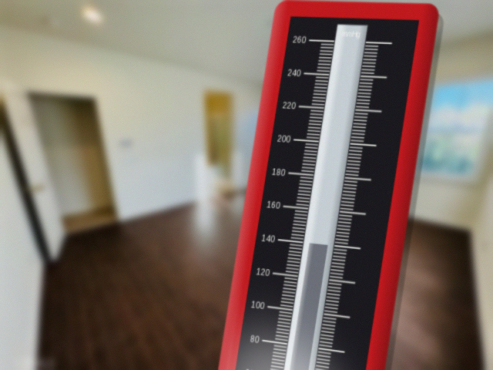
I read 140 mmHg
